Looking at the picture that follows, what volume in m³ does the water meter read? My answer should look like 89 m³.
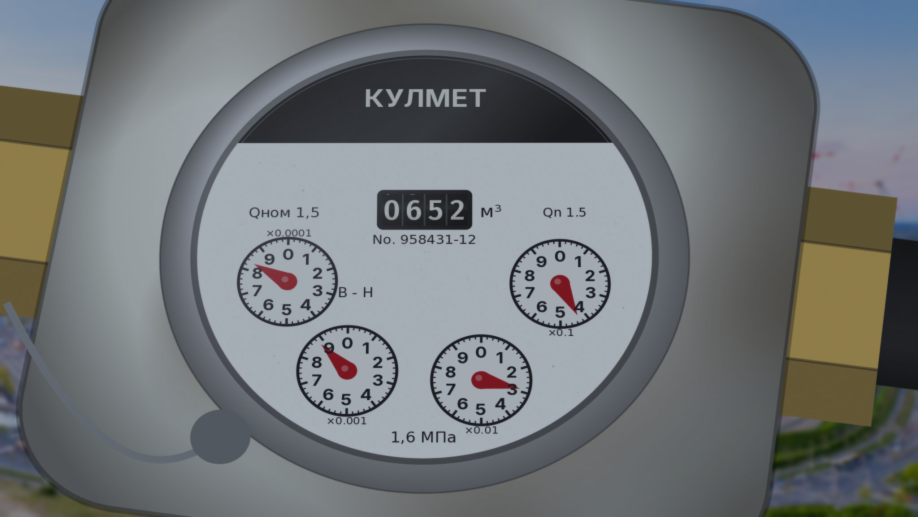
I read 652.4288 m³
